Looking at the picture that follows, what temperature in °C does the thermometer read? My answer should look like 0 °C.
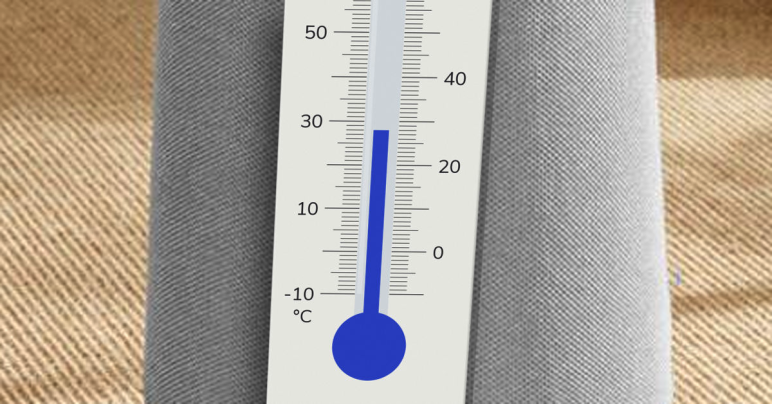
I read 28 °C
